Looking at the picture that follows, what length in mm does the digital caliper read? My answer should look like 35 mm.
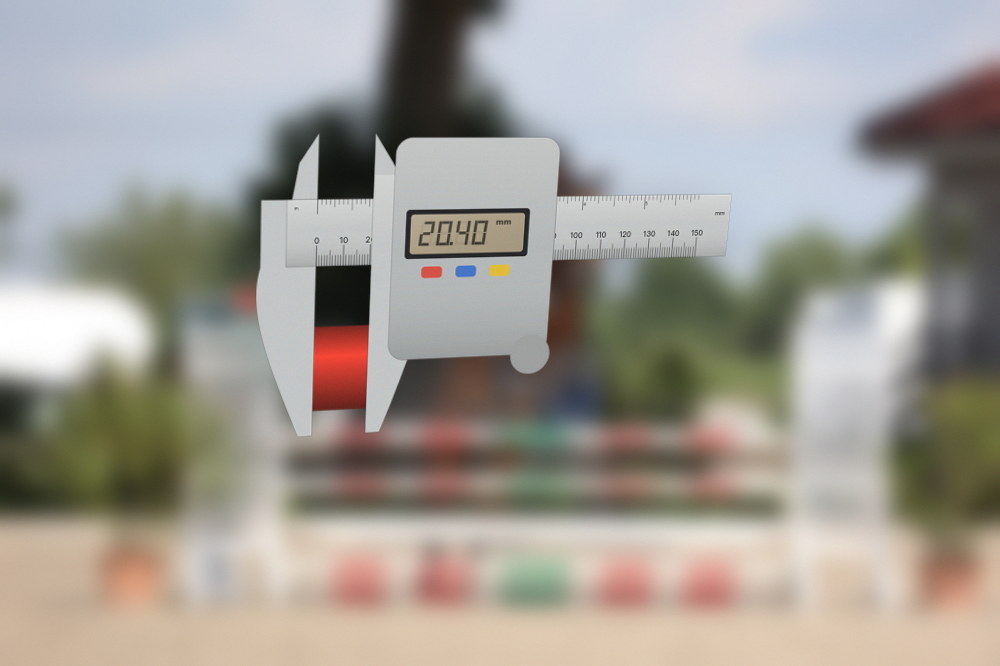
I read 20.40 mm
